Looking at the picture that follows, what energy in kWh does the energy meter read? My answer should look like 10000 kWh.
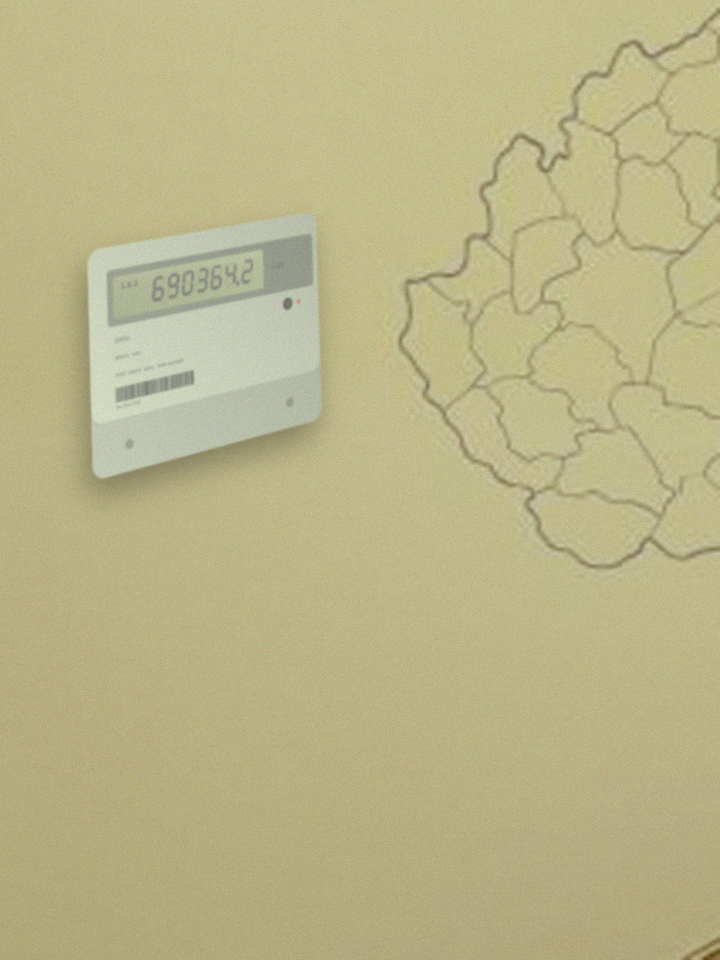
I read 690364.2 kWh
